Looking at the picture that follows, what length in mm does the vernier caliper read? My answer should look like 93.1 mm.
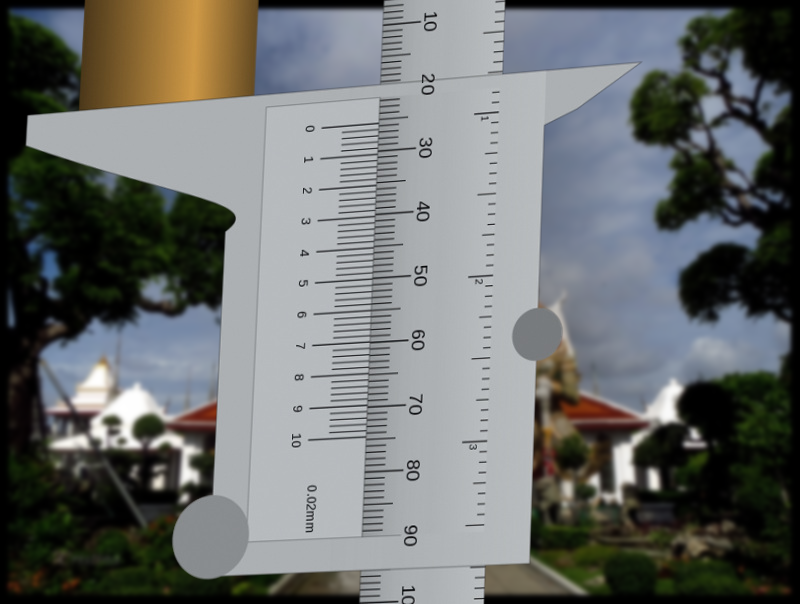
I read 25.6 mm
